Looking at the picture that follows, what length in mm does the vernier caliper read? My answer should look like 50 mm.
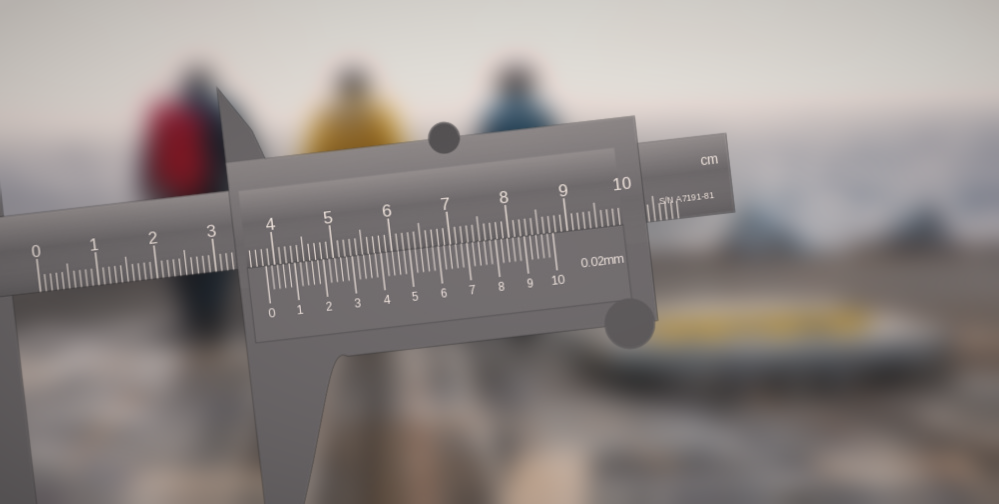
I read 38.5 mm
